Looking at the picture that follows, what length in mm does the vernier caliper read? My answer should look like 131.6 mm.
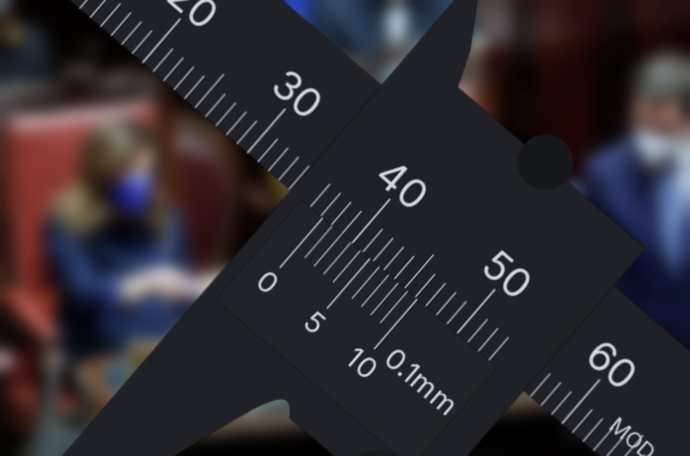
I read 37.2 mm
